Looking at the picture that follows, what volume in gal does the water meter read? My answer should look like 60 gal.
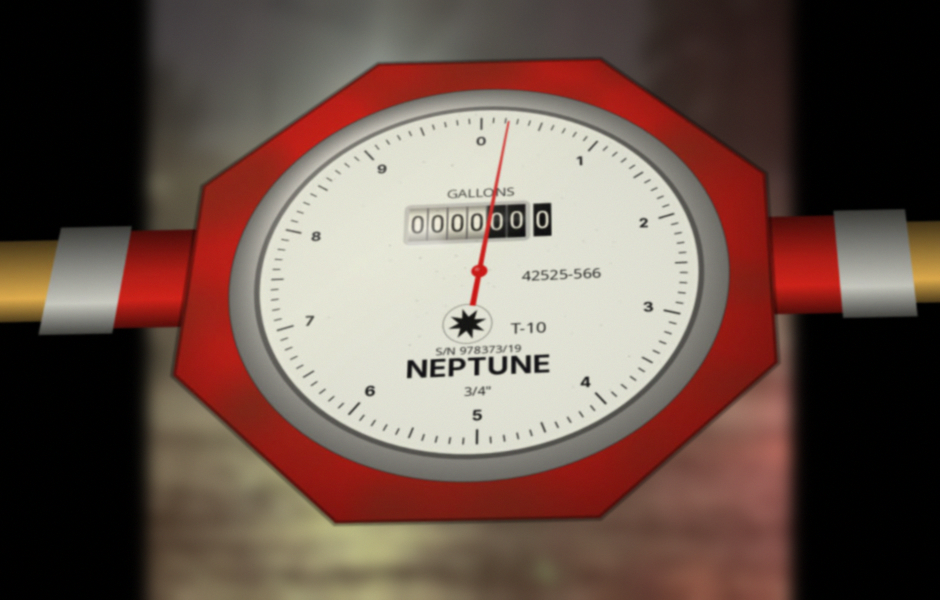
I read 0.2 gal
